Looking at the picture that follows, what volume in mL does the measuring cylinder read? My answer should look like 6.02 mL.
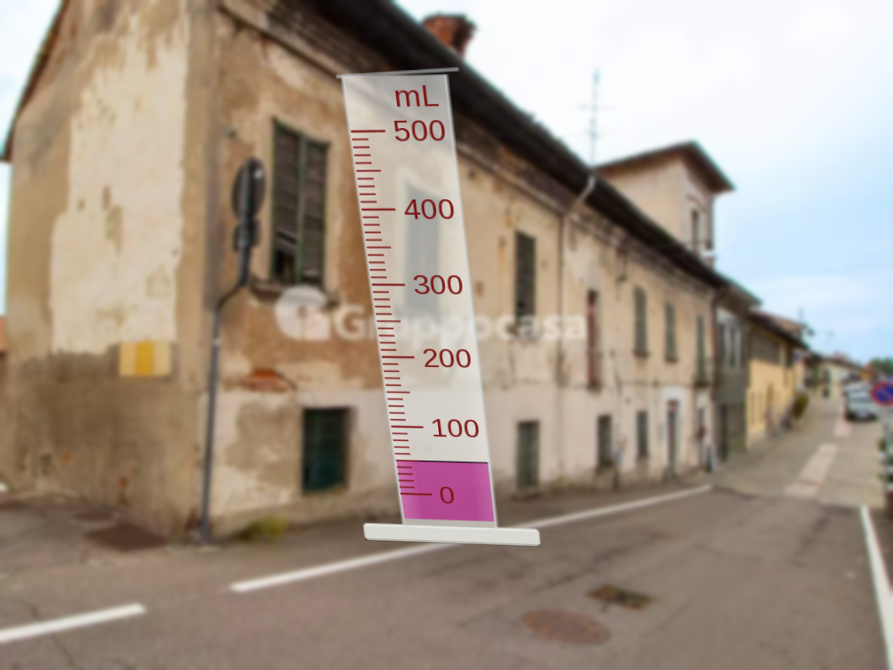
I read 50 mL
